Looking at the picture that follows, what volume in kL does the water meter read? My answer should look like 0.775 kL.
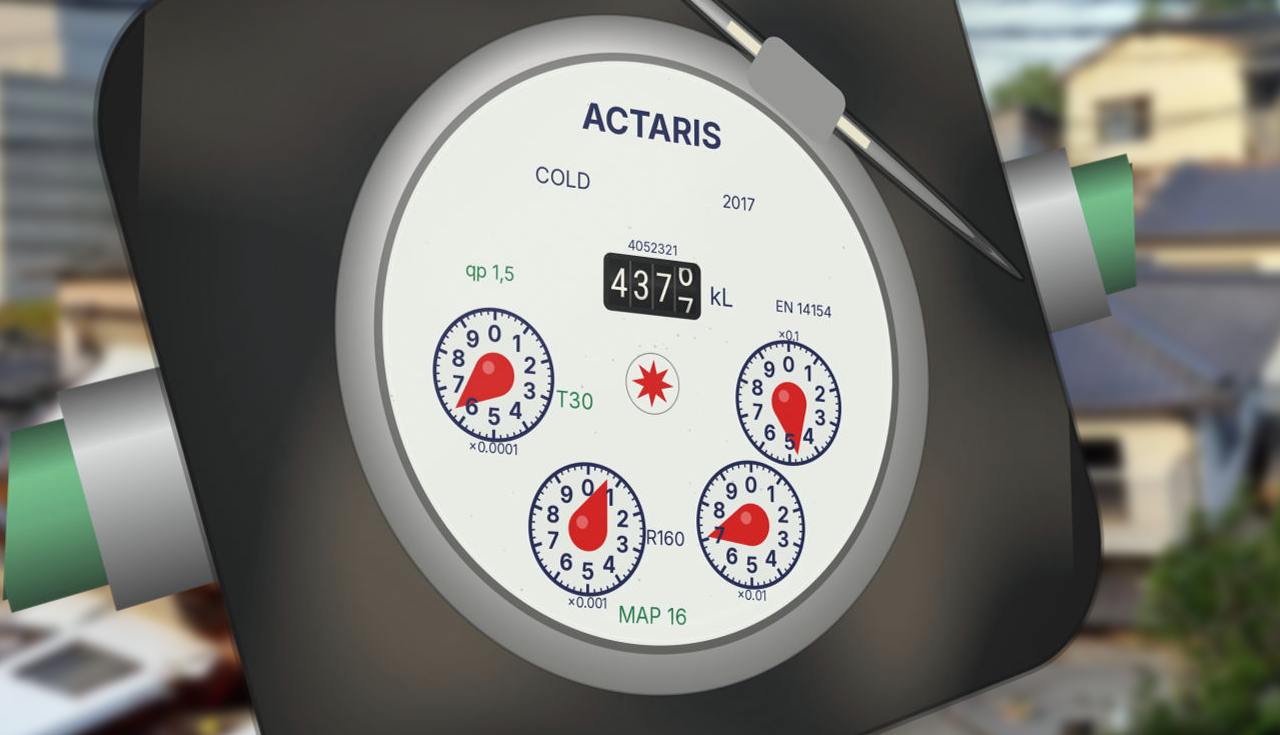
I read 4376.4706 kL
